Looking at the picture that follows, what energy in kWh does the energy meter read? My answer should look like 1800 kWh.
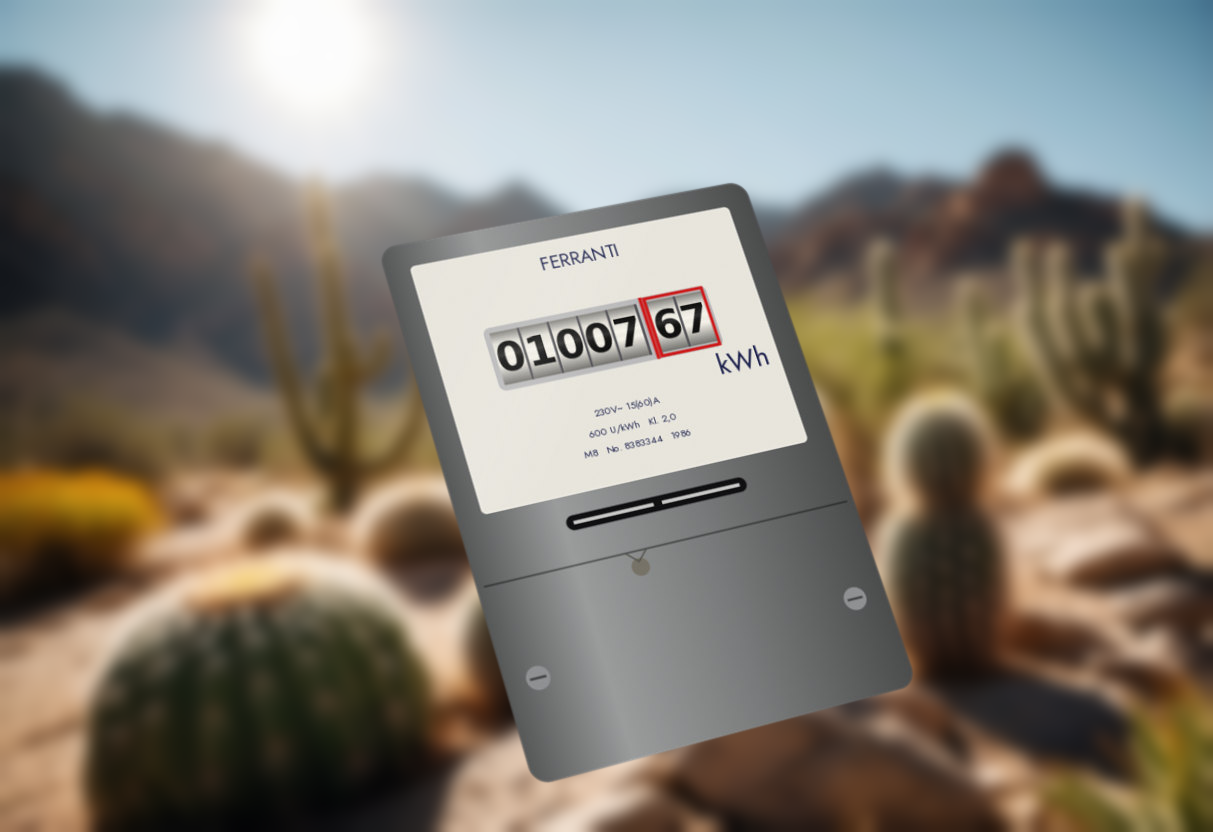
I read 1007.67 kWh
